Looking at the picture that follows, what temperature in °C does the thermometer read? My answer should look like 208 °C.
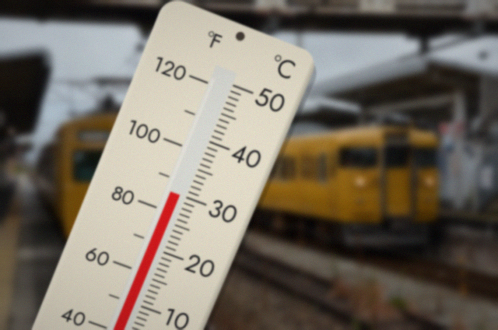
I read 30 °C
